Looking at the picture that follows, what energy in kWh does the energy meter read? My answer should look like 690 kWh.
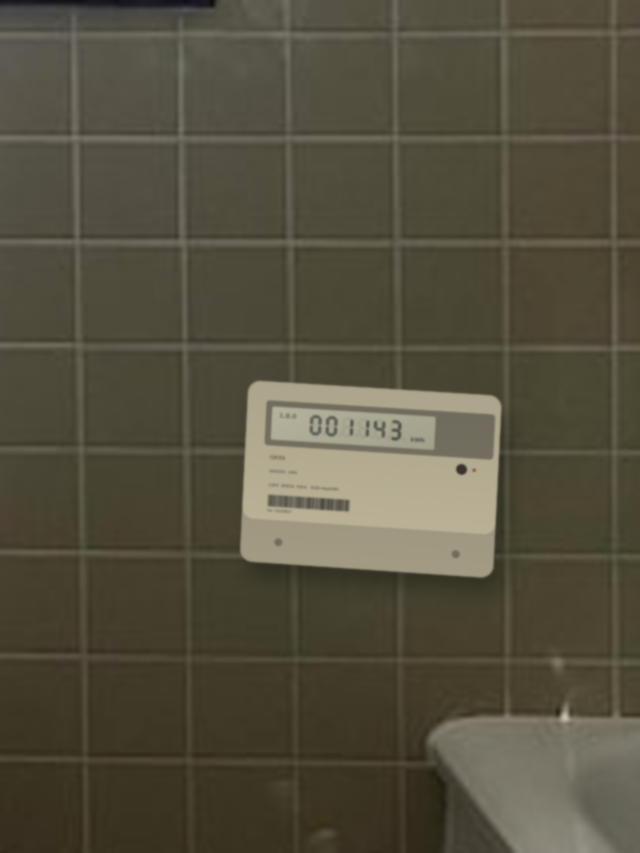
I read 1143 kWh
